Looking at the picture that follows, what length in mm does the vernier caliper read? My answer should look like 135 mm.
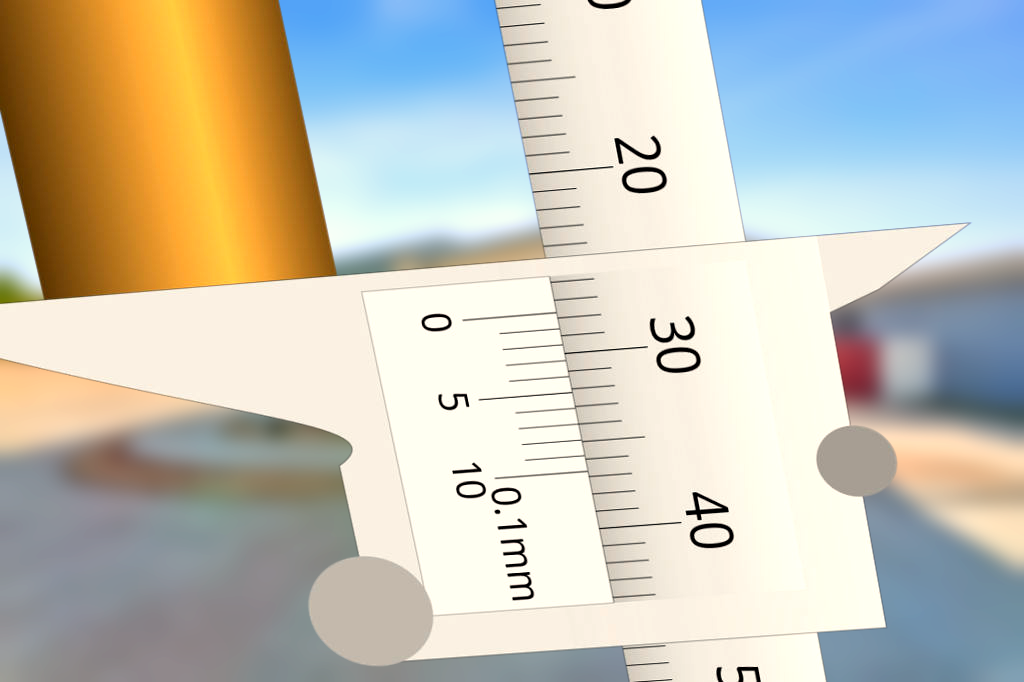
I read 27.7 mm
